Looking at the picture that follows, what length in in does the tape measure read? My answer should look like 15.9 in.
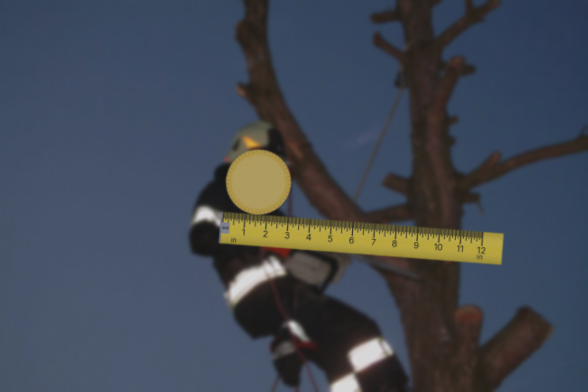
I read 3 in
